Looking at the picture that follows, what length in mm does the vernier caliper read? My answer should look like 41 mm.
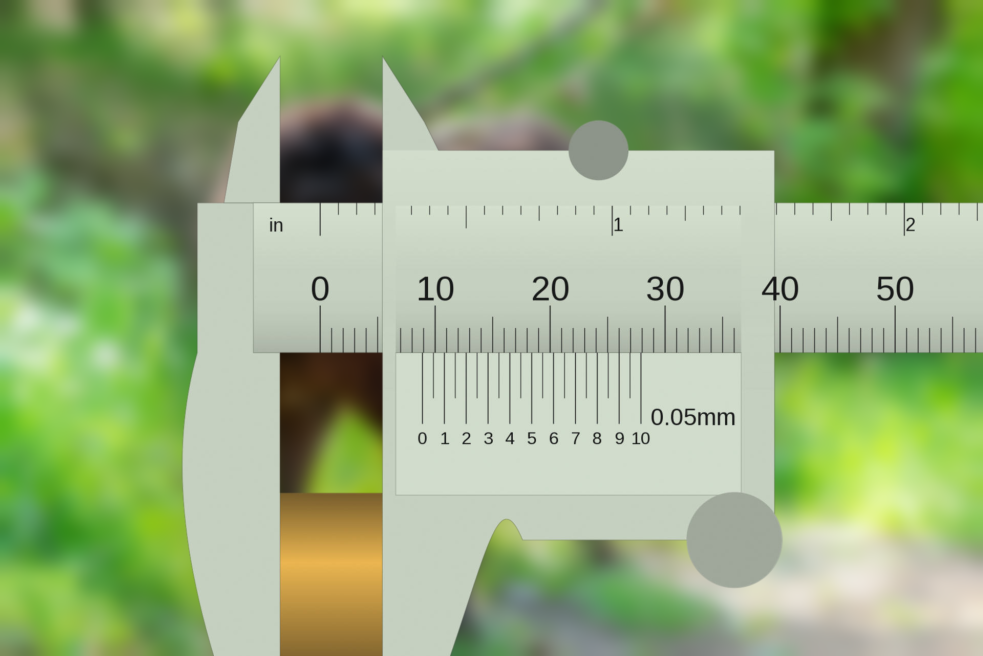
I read 8.9 mm
